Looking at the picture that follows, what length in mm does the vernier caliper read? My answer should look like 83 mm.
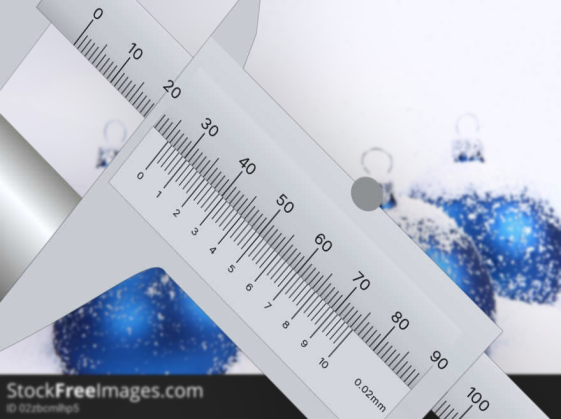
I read 25.6 mm
